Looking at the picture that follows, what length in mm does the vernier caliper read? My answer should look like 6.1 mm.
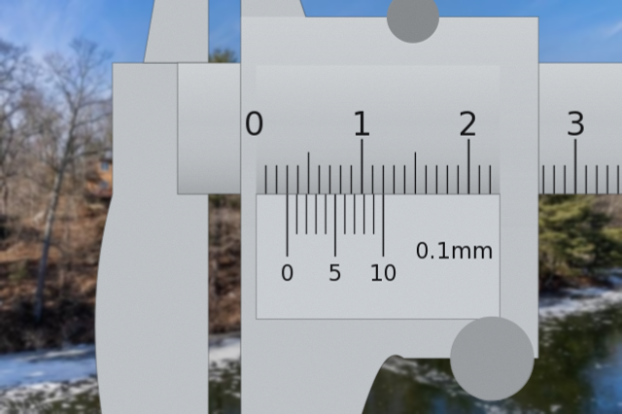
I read 3.0 mm
